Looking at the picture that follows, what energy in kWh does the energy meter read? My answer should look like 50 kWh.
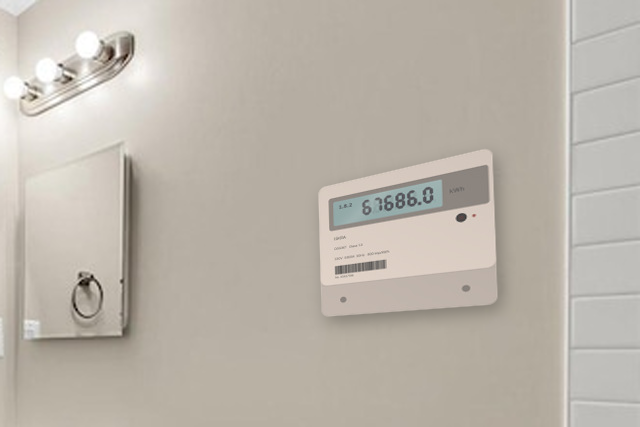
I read 67686.0 kWh
